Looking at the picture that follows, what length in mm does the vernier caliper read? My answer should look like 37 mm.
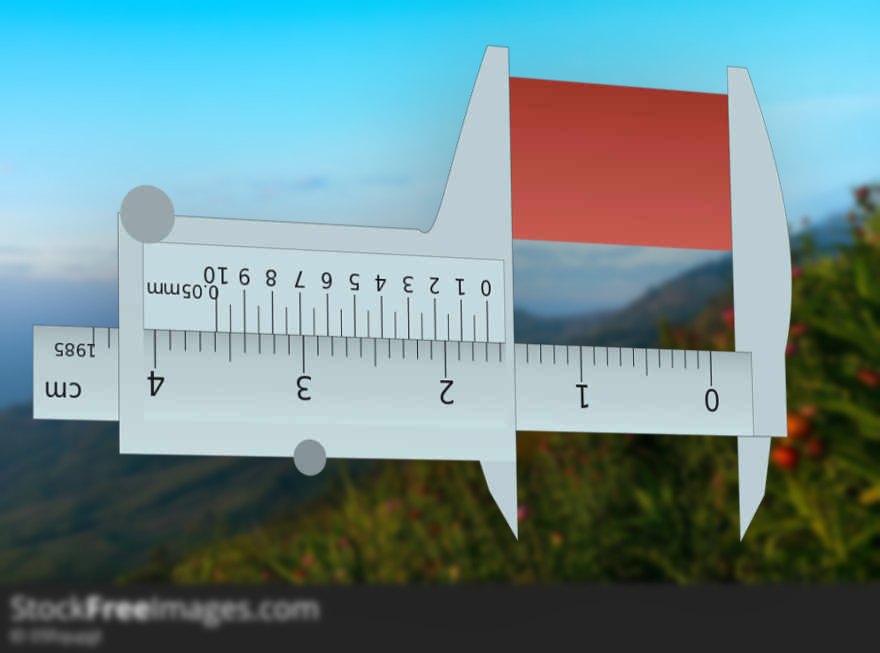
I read 16.9 mm
